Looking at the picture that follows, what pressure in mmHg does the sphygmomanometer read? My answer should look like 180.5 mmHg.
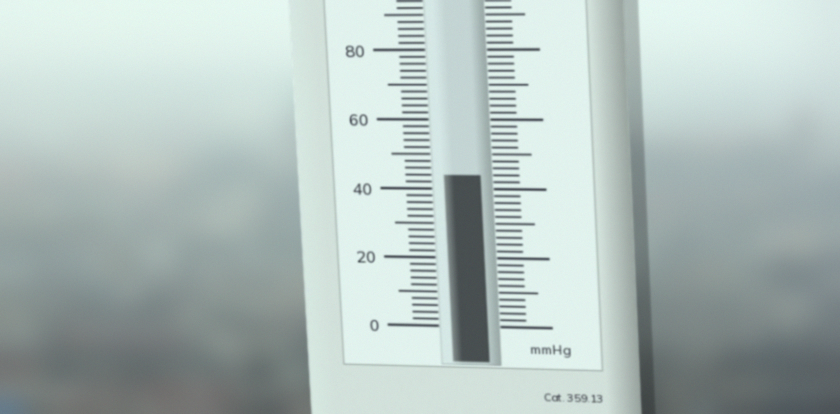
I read 44 mmHg
